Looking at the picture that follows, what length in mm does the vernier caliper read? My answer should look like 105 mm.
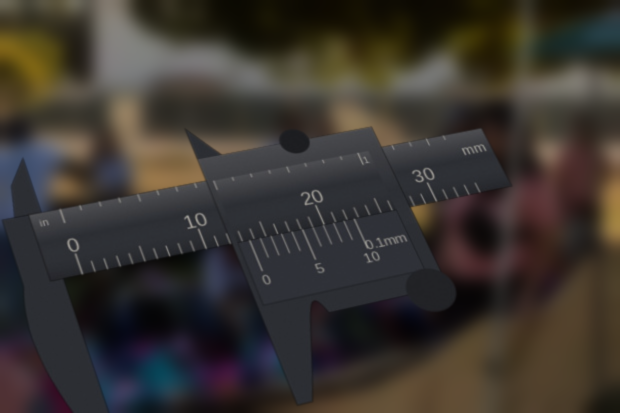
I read 13.6 mm
